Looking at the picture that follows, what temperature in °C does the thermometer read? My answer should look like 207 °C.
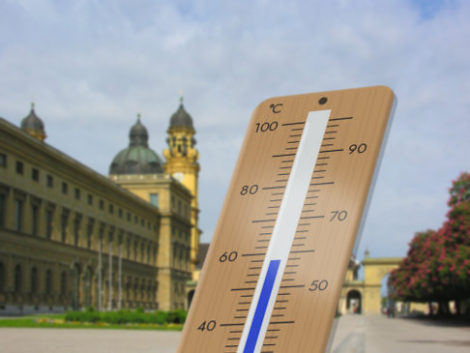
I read 58 °C
